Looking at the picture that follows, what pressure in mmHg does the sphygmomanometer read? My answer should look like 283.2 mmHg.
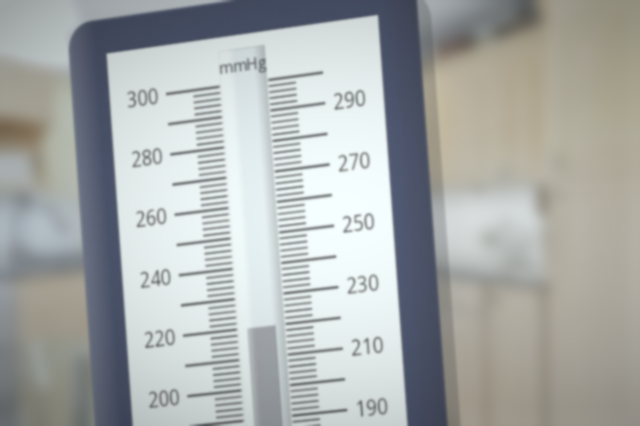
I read 220 mmHg
